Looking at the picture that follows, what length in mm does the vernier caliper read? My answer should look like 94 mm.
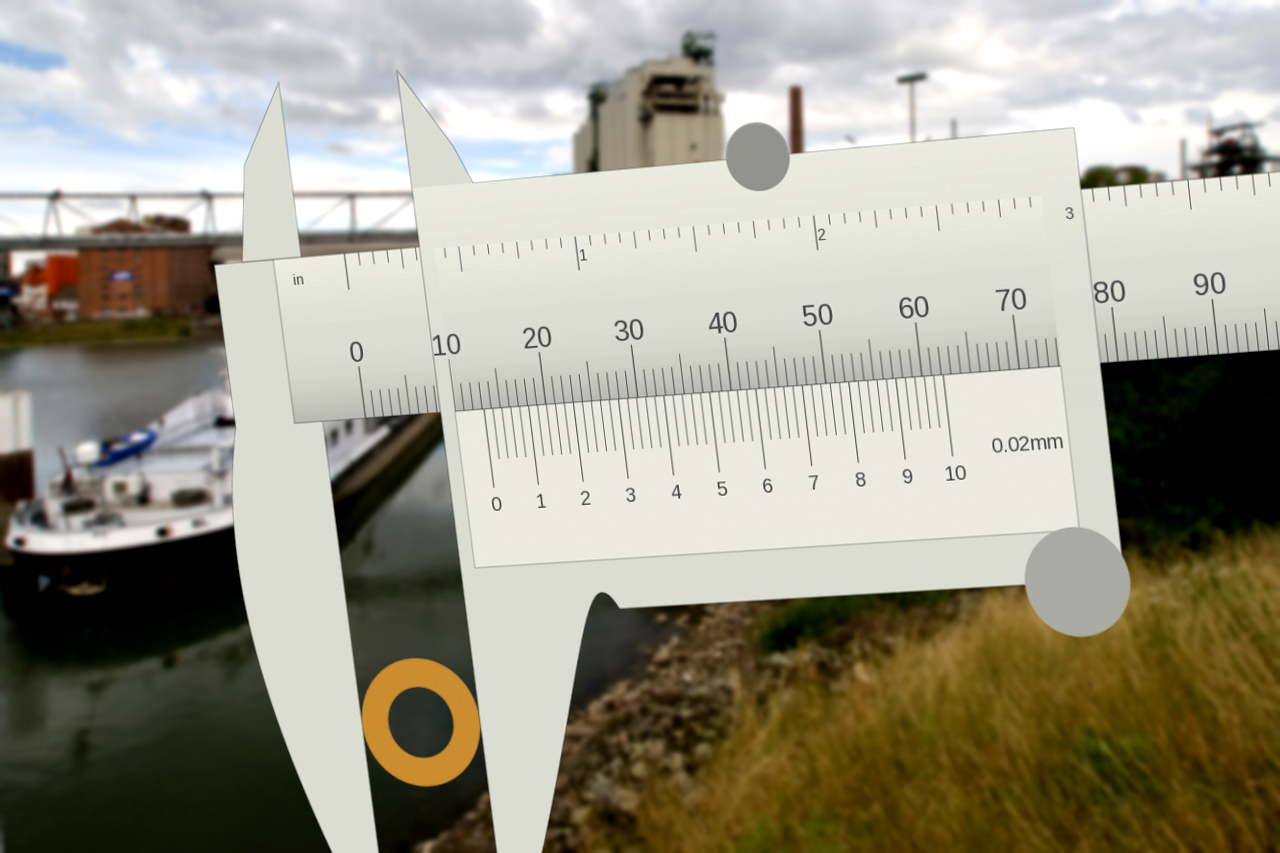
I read 13.2 mm
